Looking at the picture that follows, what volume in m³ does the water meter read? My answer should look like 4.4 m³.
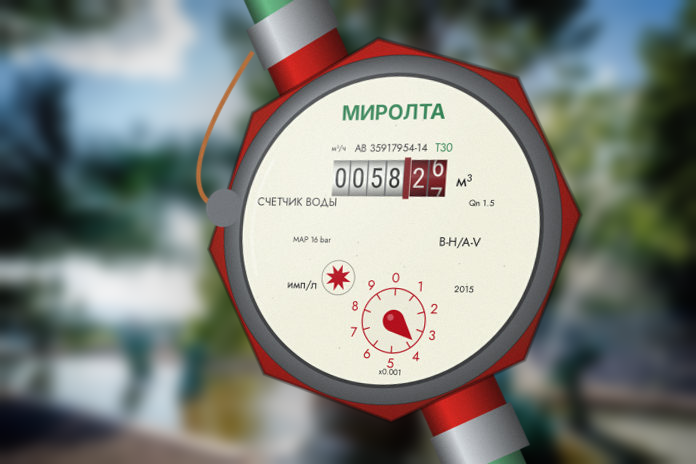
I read 58.263 m³
